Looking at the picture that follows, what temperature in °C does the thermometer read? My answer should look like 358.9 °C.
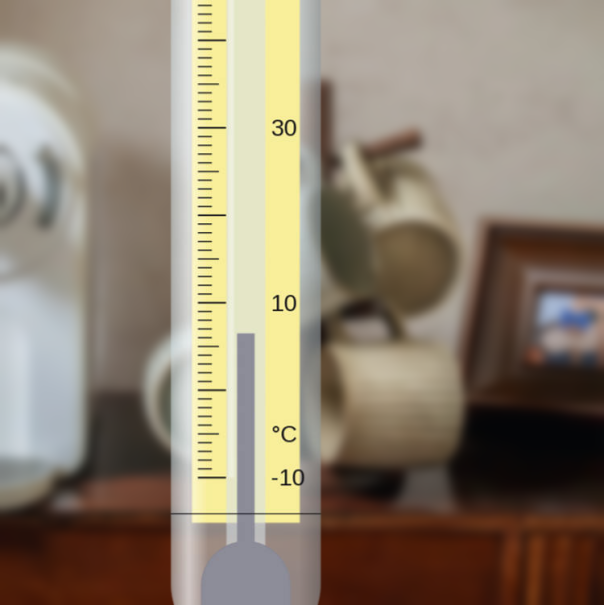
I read 6.5 °C
